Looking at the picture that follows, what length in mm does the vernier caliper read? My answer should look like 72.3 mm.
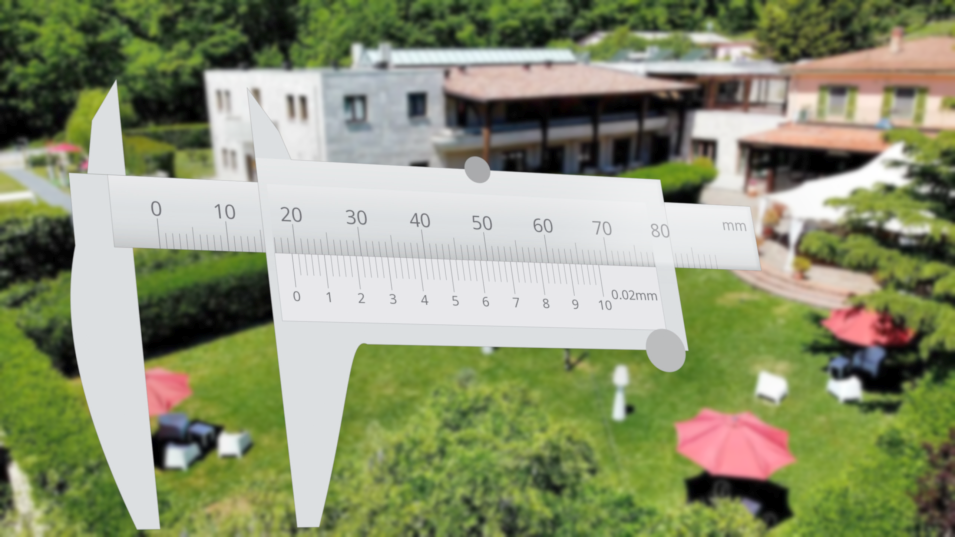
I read 19.4 mm
